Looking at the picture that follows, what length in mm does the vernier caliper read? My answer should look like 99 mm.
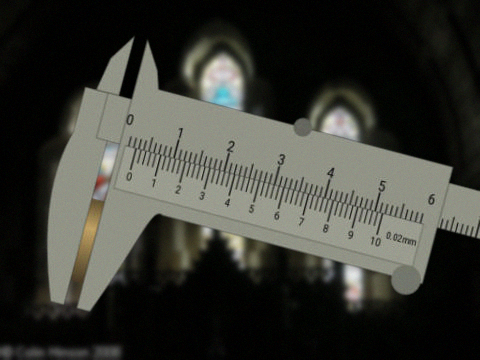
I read 2.5 mm
